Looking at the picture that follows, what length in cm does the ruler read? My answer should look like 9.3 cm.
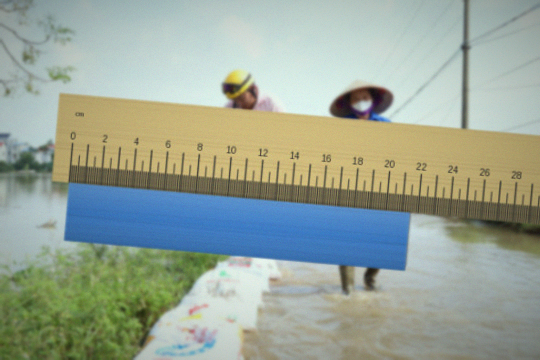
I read 21.5 cm
